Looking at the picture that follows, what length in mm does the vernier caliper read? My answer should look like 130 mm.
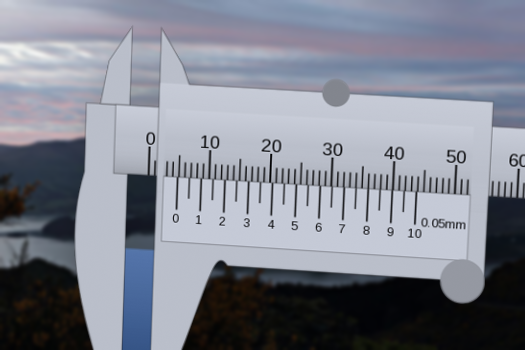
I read 4.8 mm
